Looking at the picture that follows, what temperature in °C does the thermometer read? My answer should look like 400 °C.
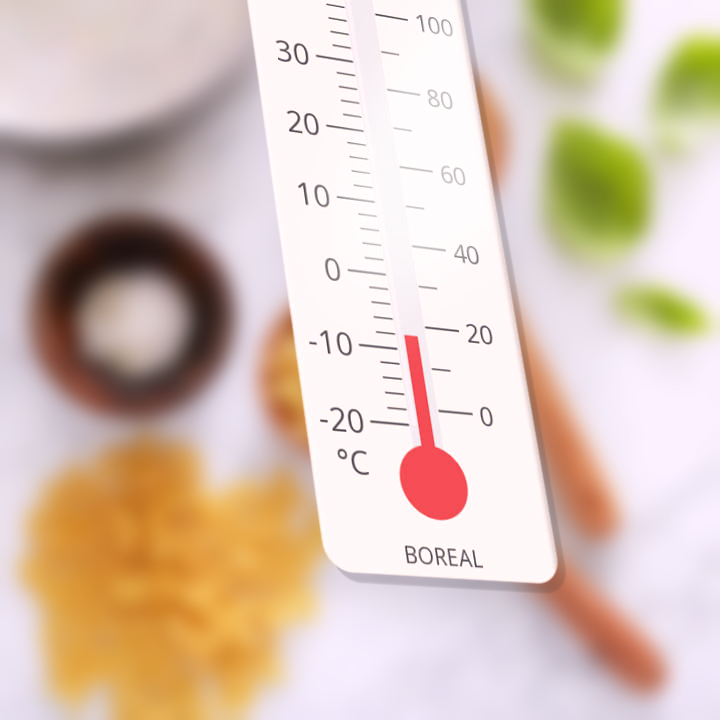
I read -8 °C
